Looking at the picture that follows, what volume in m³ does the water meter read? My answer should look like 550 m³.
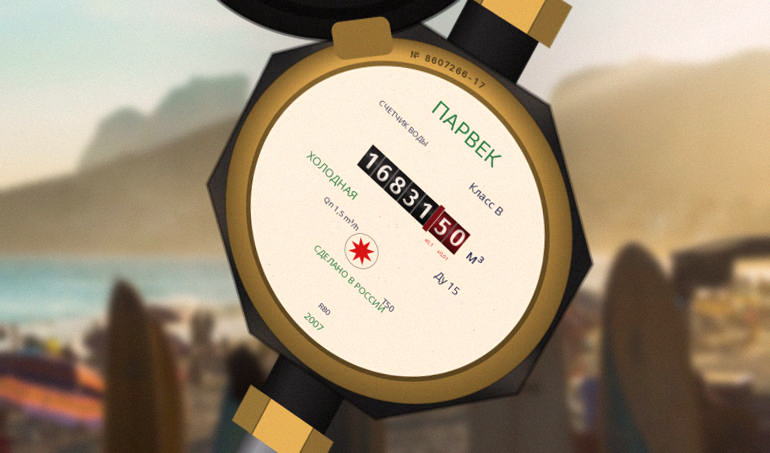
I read 16831.50 m³
